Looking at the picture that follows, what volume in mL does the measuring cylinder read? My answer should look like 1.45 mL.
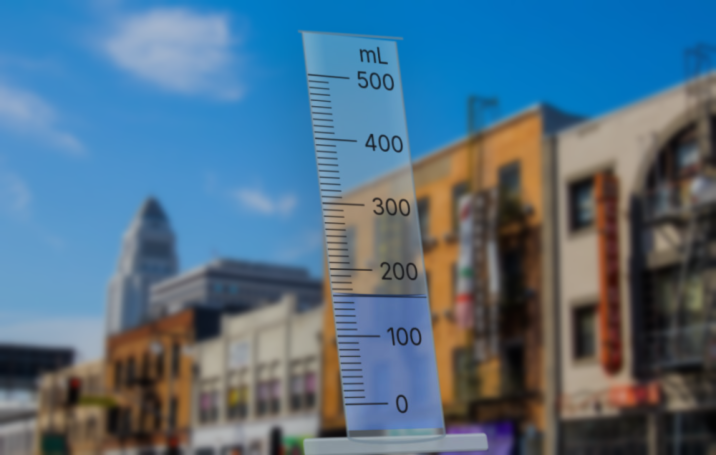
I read 160 mL
